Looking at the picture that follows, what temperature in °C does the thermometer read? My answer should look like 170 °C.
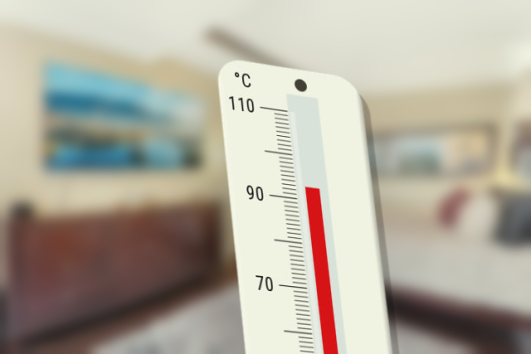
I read 93 °C
